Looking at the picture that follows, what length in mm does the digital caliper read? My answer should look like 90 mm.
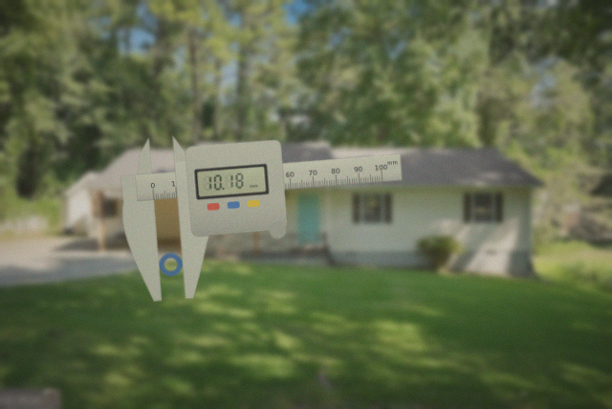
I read 10.18 mm
